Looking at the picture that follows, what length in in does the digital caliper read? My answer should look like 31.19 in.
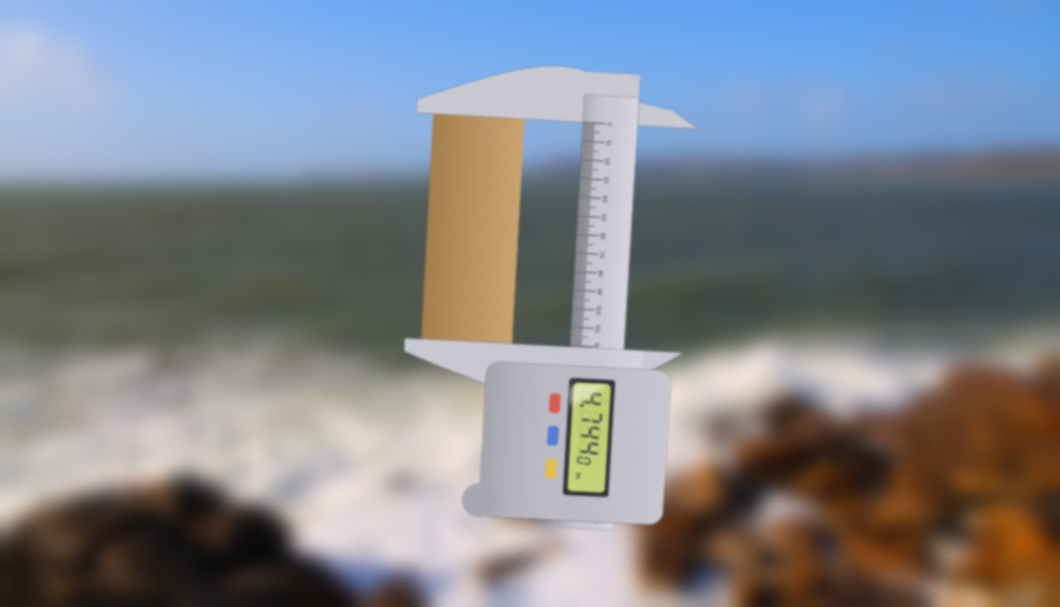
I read 4.7440 in
